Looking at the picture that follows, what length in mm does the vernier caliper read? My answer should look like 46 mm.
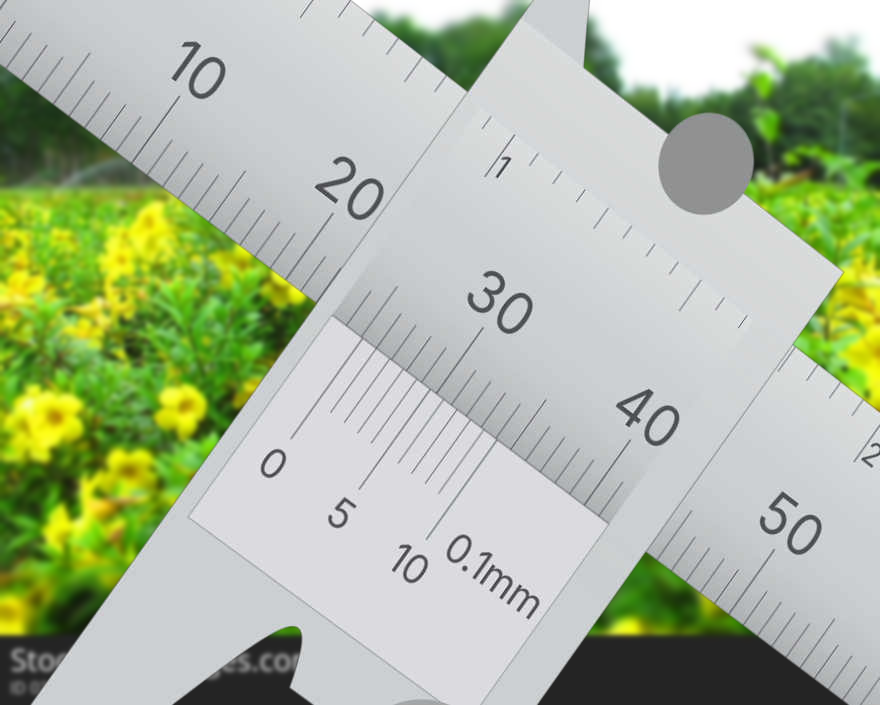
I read 25.1 mm
